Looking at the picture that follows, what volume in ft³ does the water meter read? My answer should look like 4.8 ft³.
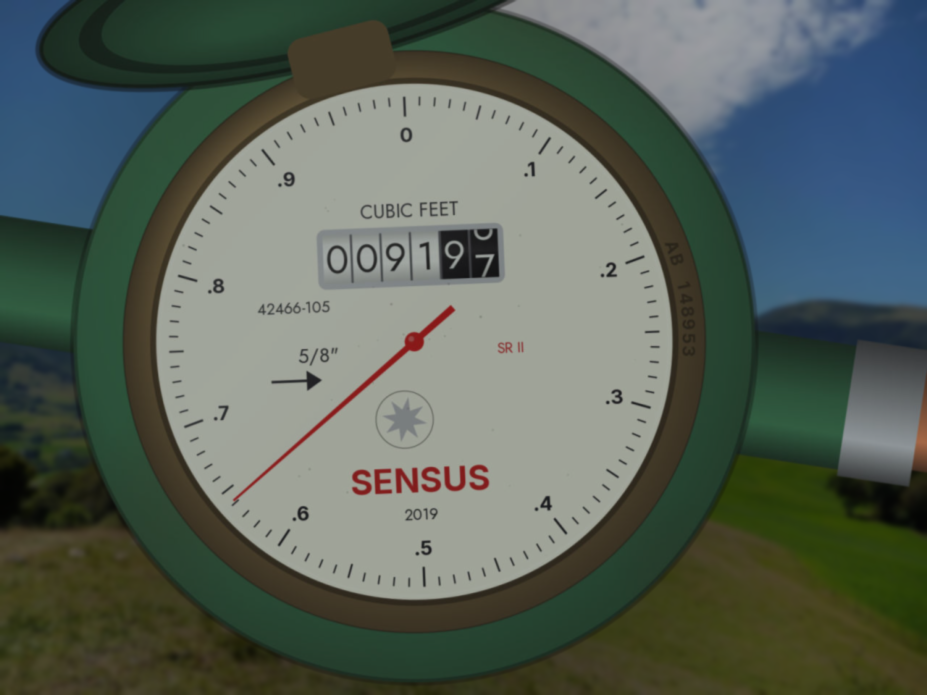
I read 9196.64 ft³
